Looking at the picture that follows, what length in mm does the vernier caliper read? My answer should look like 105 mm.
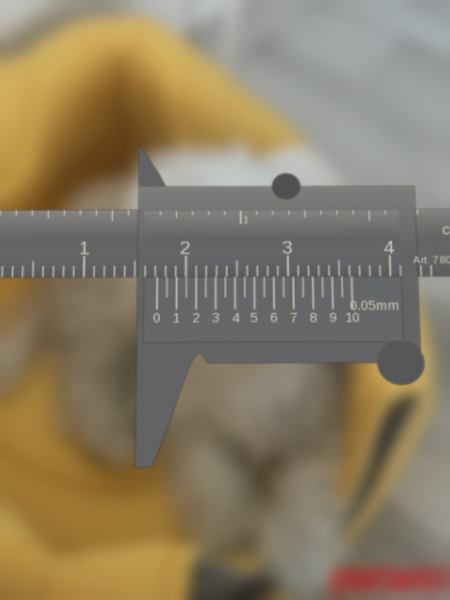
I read 17.2 mm
